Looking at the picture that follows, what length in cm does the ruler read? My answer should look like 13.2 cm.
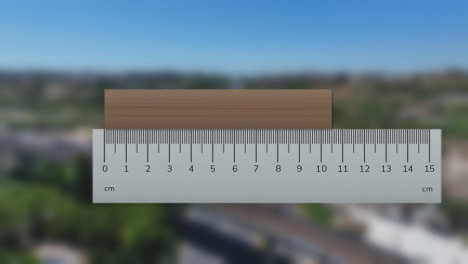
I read 10.5 cm
